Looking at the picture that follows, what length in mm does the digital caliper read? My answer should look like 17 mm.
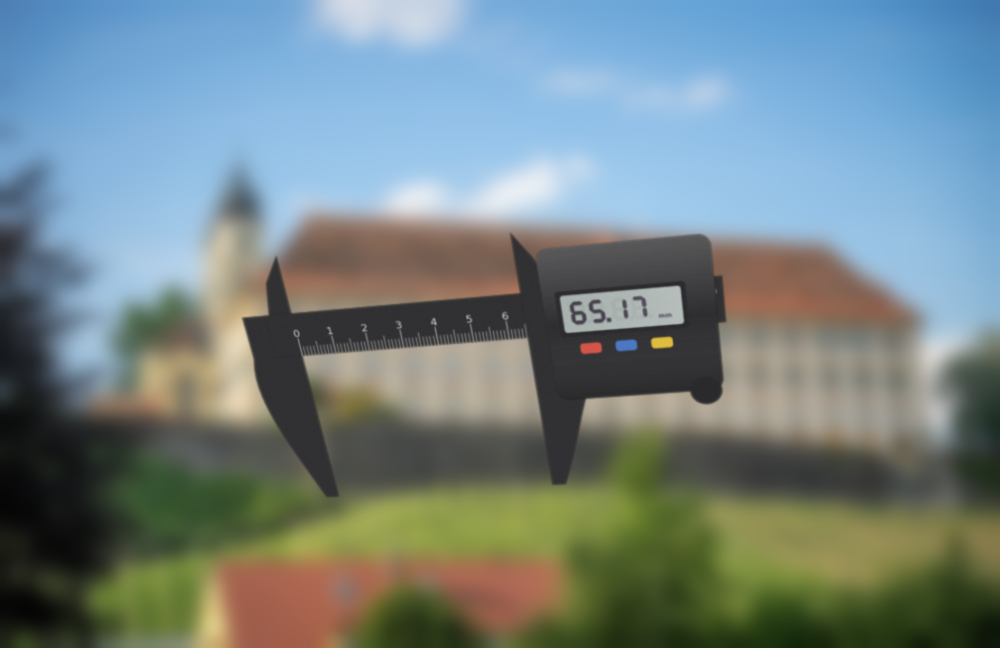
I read 65.17 mm
